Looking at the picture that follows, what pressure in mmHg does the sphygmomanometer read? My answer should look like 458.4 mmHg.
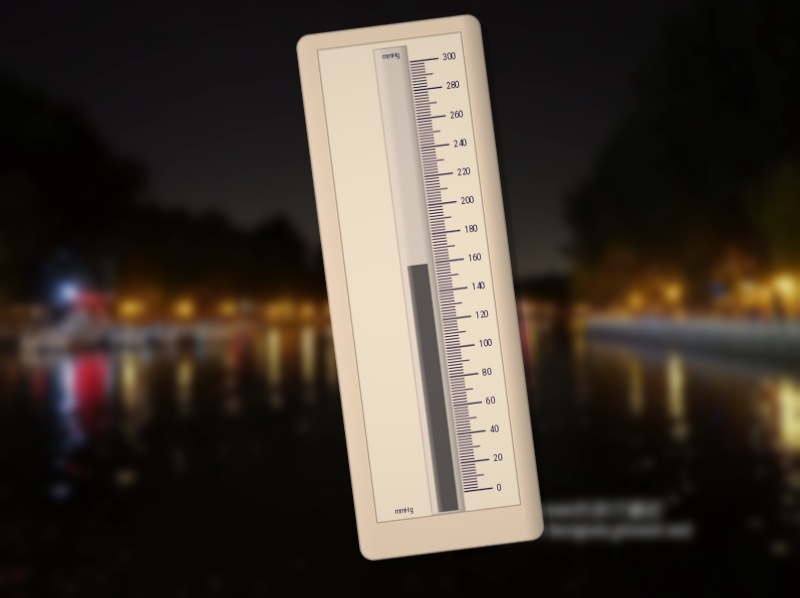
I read 160 mmHg
